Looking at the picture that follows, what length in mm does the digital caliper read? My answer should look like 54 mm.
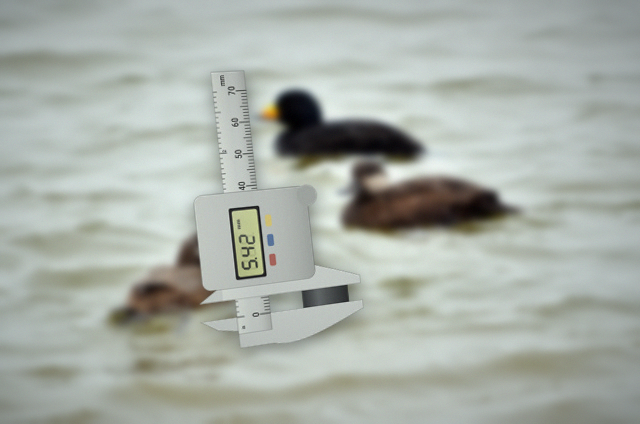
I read 5.42 mm
